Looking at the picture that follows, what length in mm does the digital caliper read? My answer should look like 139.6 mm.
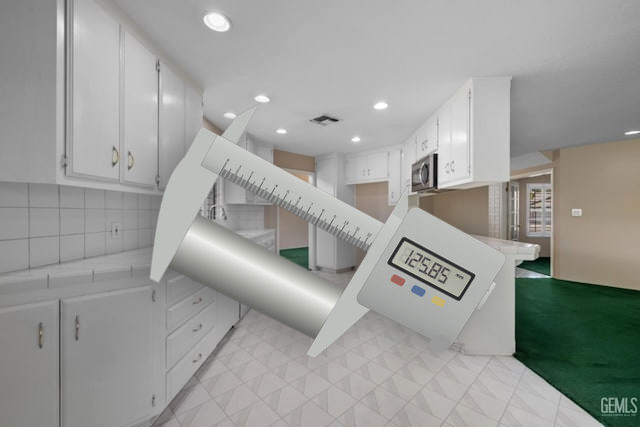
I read 125.85 mm
